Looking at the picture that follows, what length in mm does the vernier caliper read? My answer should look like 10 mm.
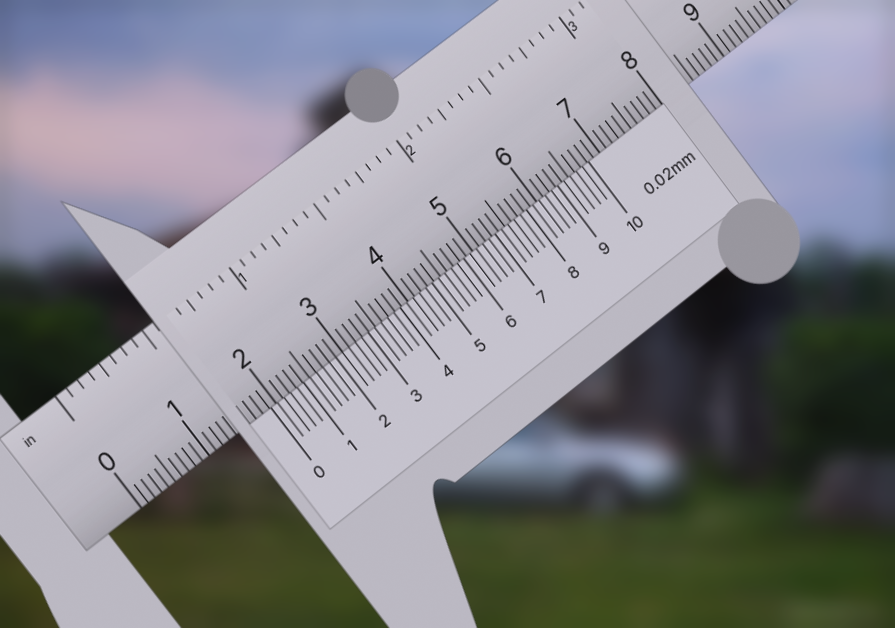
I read 19.2 mm
